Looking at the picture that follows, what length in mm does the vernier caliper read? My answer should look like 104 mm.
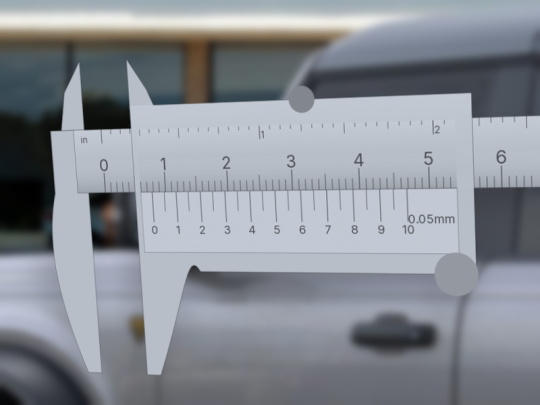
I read 7.8 mm
